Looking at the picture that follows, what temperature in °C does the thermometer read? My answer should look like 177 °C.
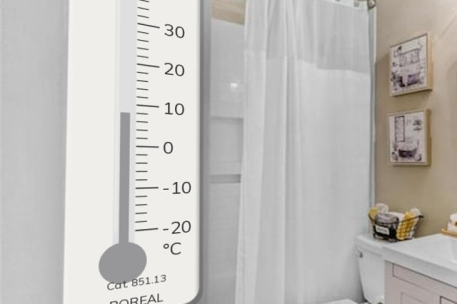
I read 8 °C
